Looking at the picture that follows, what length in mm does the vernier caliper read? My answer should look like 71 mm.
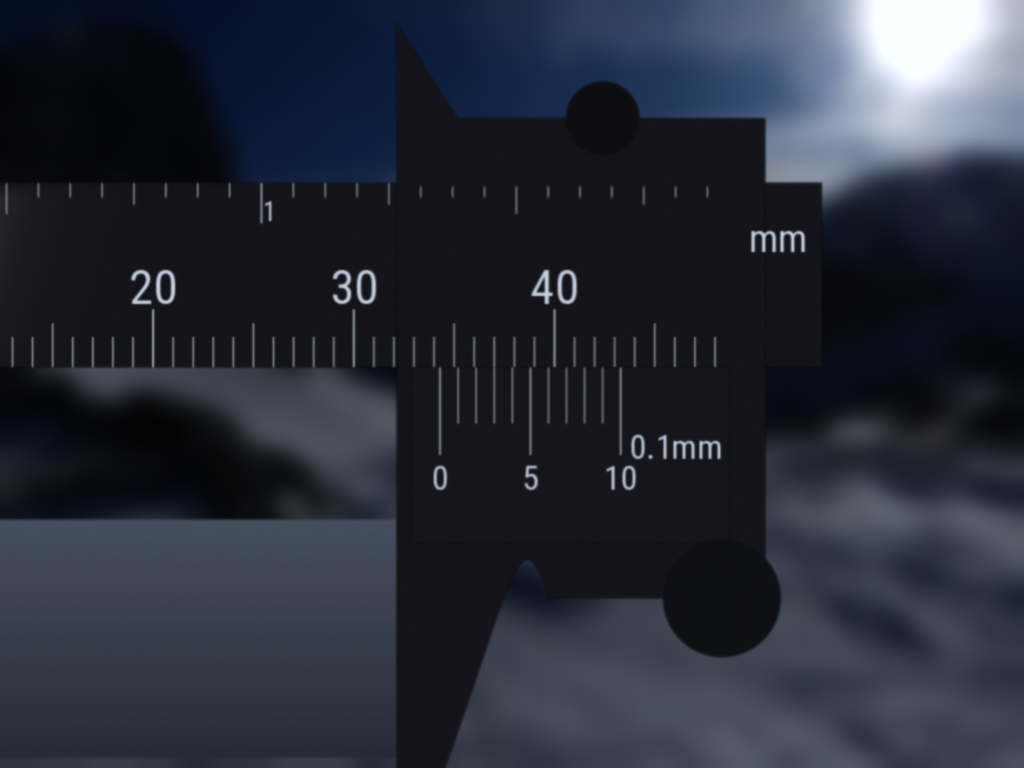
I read 34.3 mm
